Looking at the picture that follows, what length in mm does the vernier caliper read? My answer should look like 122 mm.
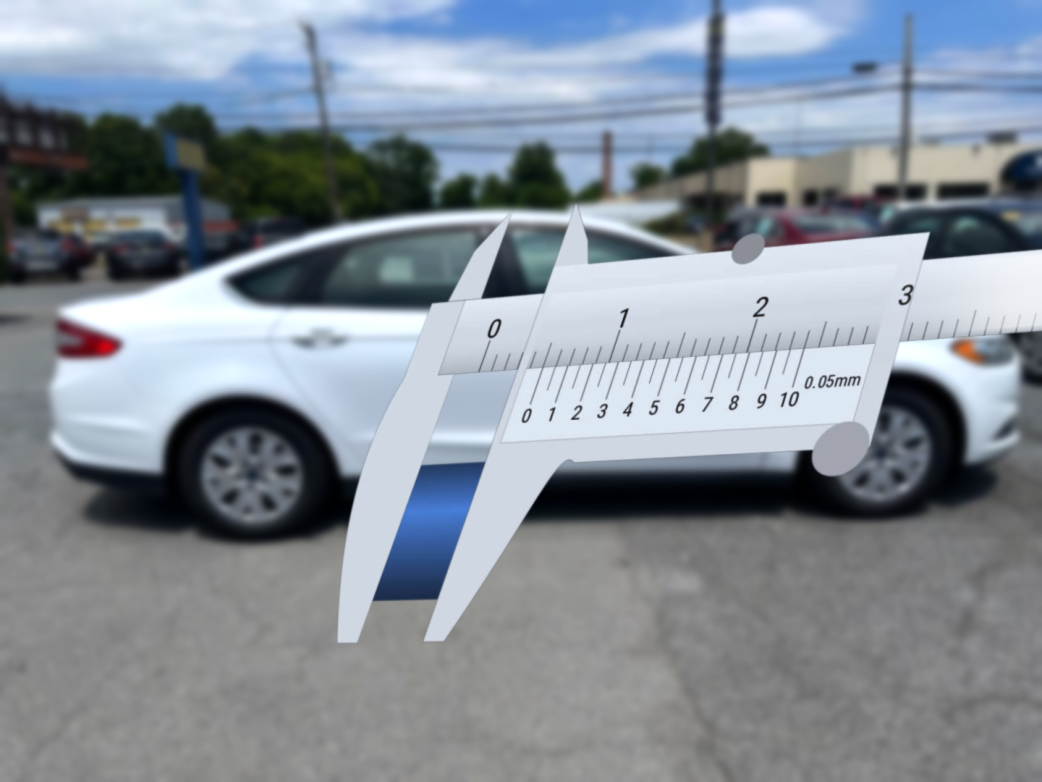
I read 5.0 mm
